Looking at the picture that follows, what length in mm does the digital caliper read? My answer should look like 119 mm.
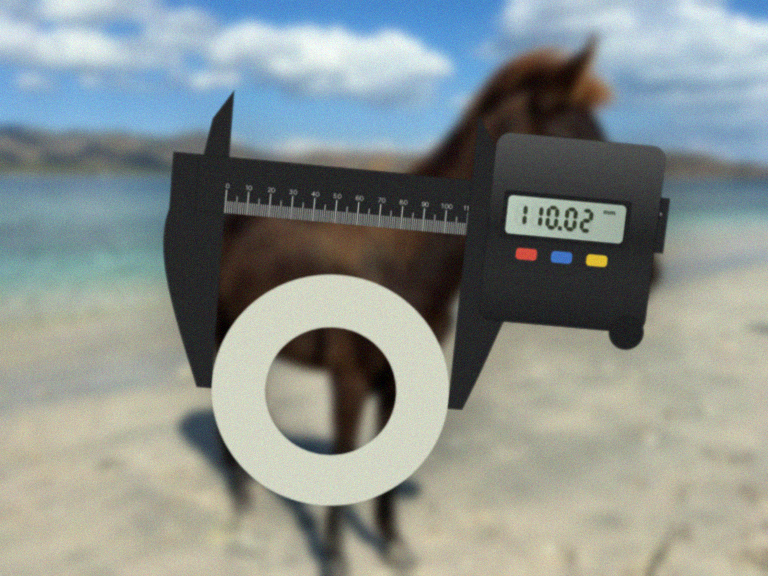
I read 110.02 mm
